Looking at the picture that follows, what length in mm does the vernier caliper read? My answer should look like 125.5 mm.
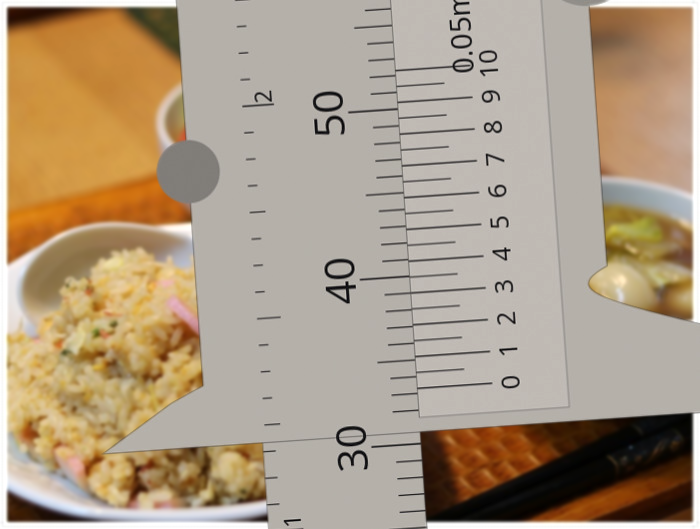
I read 33.3 mm
